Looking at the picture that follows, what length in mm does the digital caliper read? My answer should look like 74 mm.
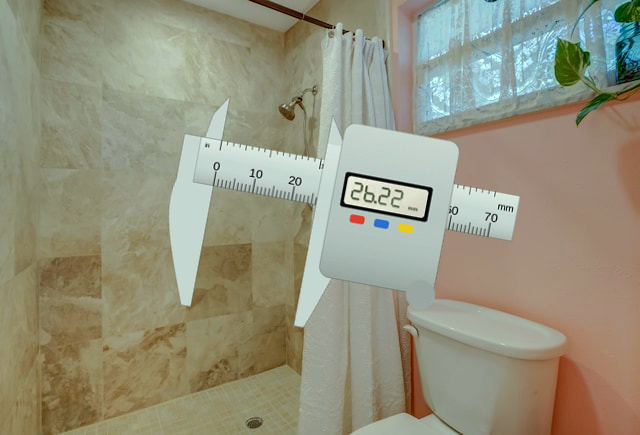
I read 26.22 mm
